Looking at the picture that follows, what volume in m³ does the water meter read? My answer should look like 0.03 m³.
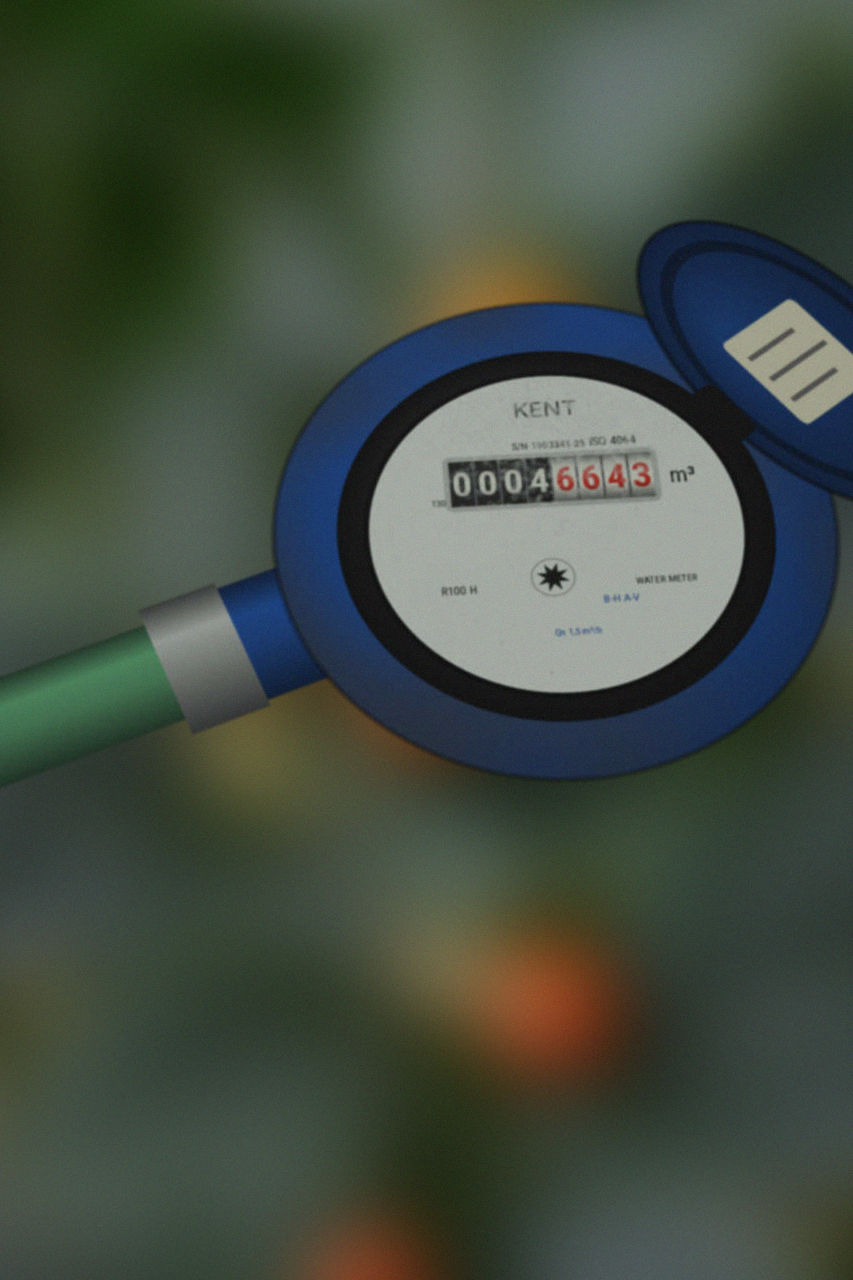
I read 4.6643 m³
